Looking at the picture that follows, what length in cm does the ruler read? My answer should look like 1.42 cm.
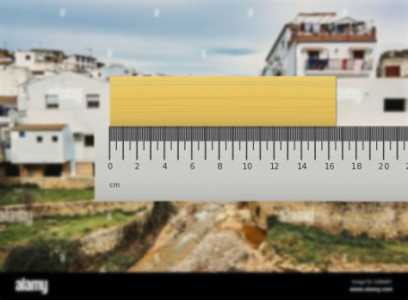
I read 16.5 cm
